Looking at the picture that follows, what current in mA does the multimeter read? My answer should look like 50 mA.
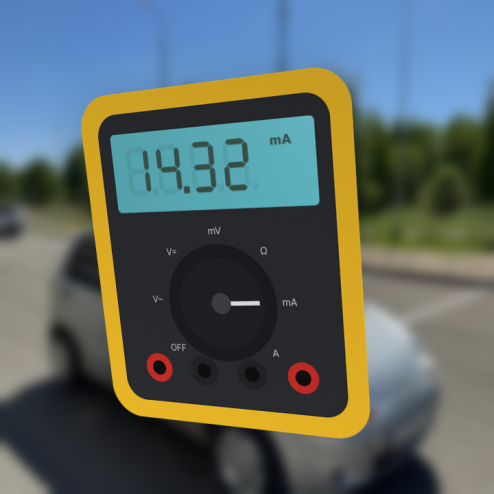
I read 14.32 mA
